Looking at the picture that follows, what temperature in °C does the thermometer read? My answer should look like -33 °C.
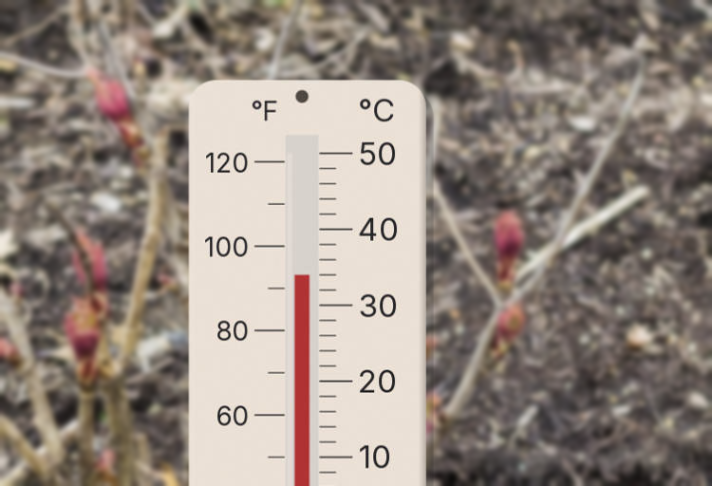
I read 34 °C
